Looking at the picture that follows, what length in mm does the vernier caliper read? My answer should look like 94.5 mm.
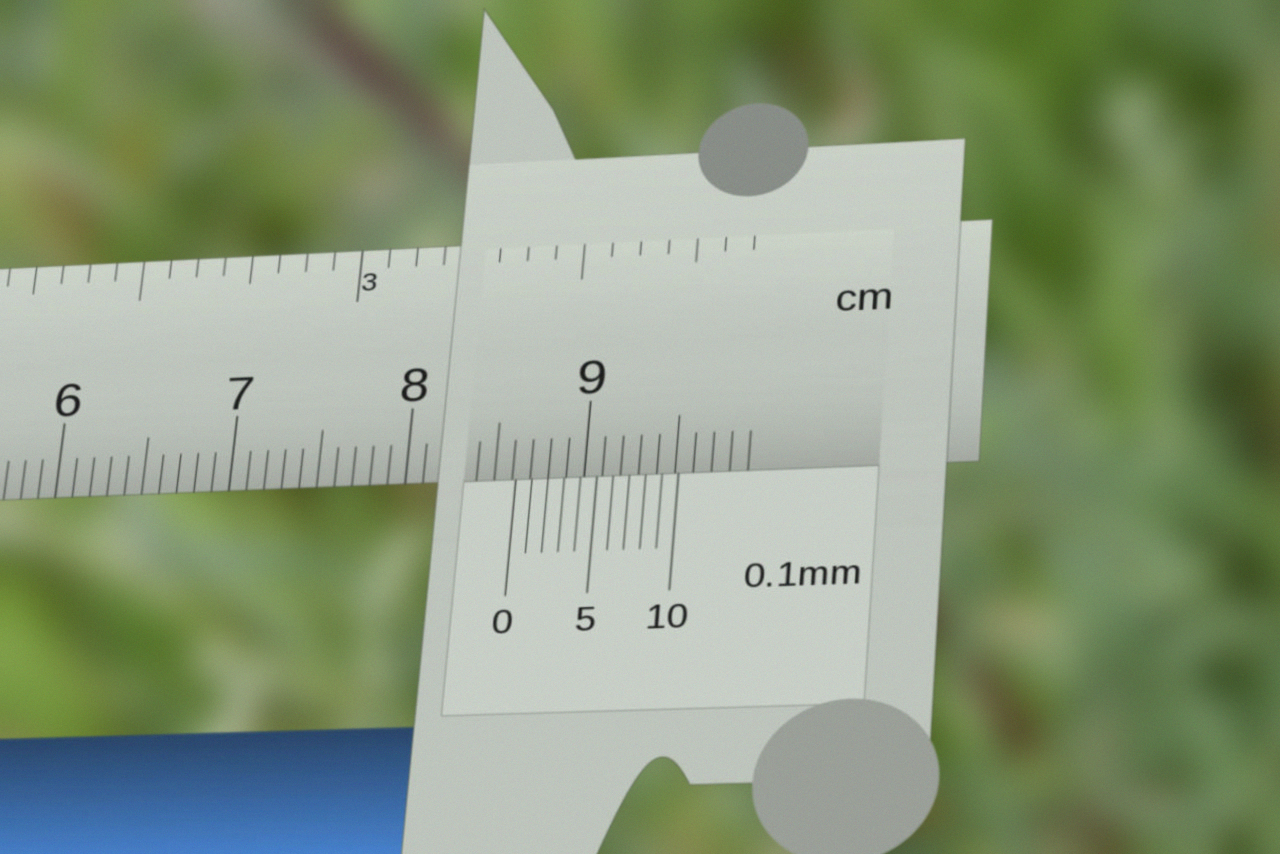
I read 86.2 mm
